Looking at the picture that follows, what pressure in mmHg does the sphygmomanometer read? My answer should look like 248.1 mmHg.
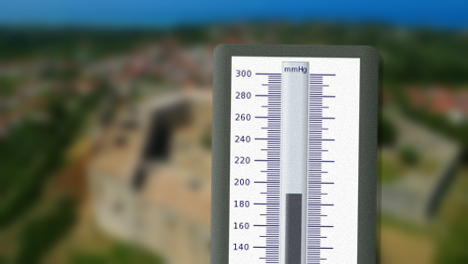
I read 190 mmHg
